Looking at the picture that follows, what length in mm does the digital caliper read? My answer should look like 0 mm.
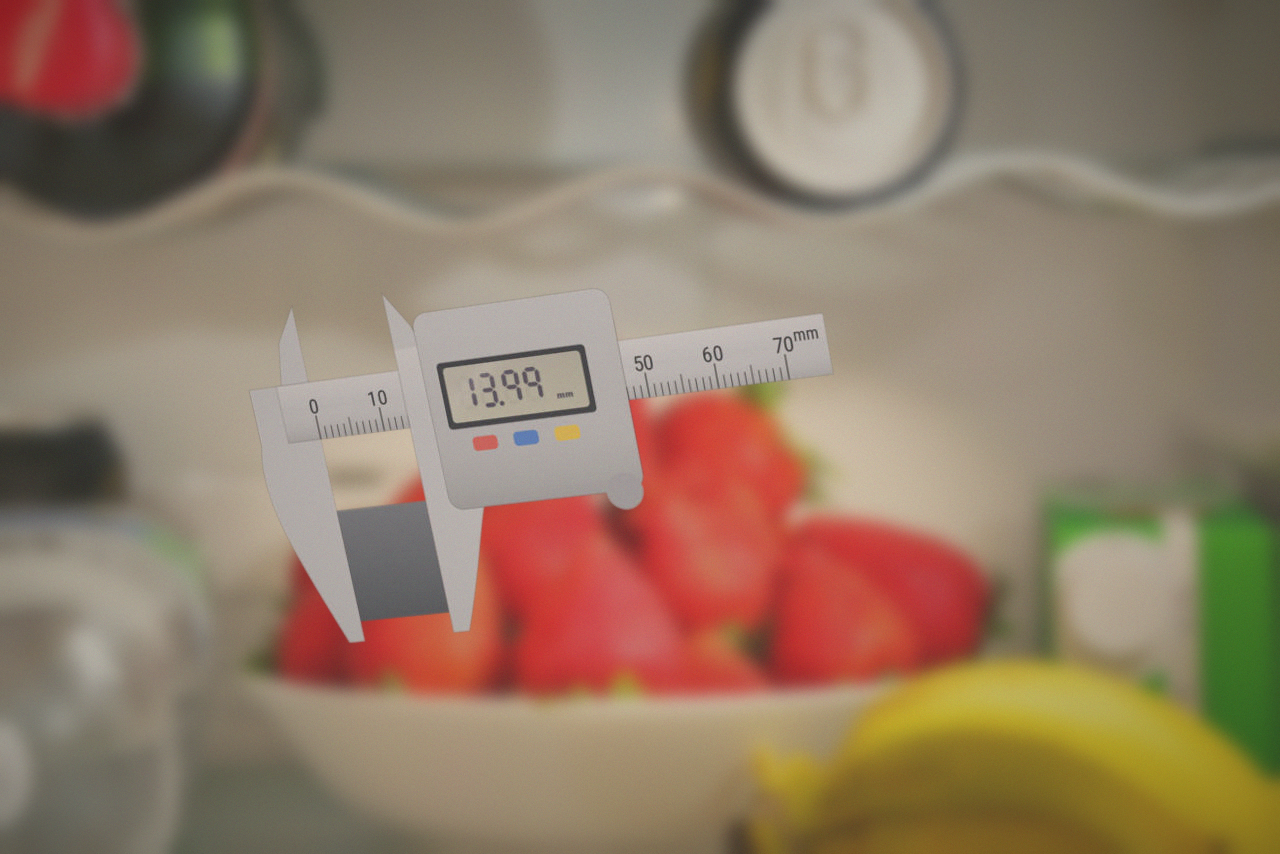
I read 13.99 mm
